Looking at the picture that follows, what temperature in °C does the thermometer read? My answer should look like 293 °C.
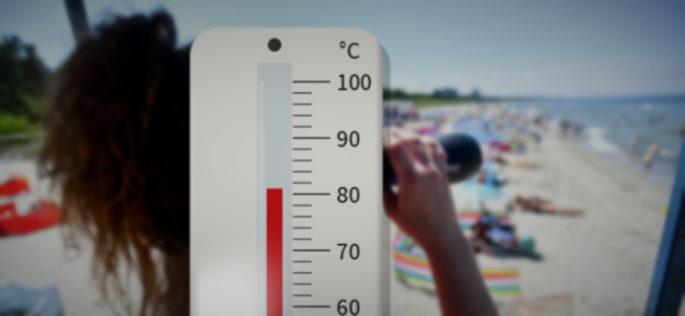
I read 81 °C
